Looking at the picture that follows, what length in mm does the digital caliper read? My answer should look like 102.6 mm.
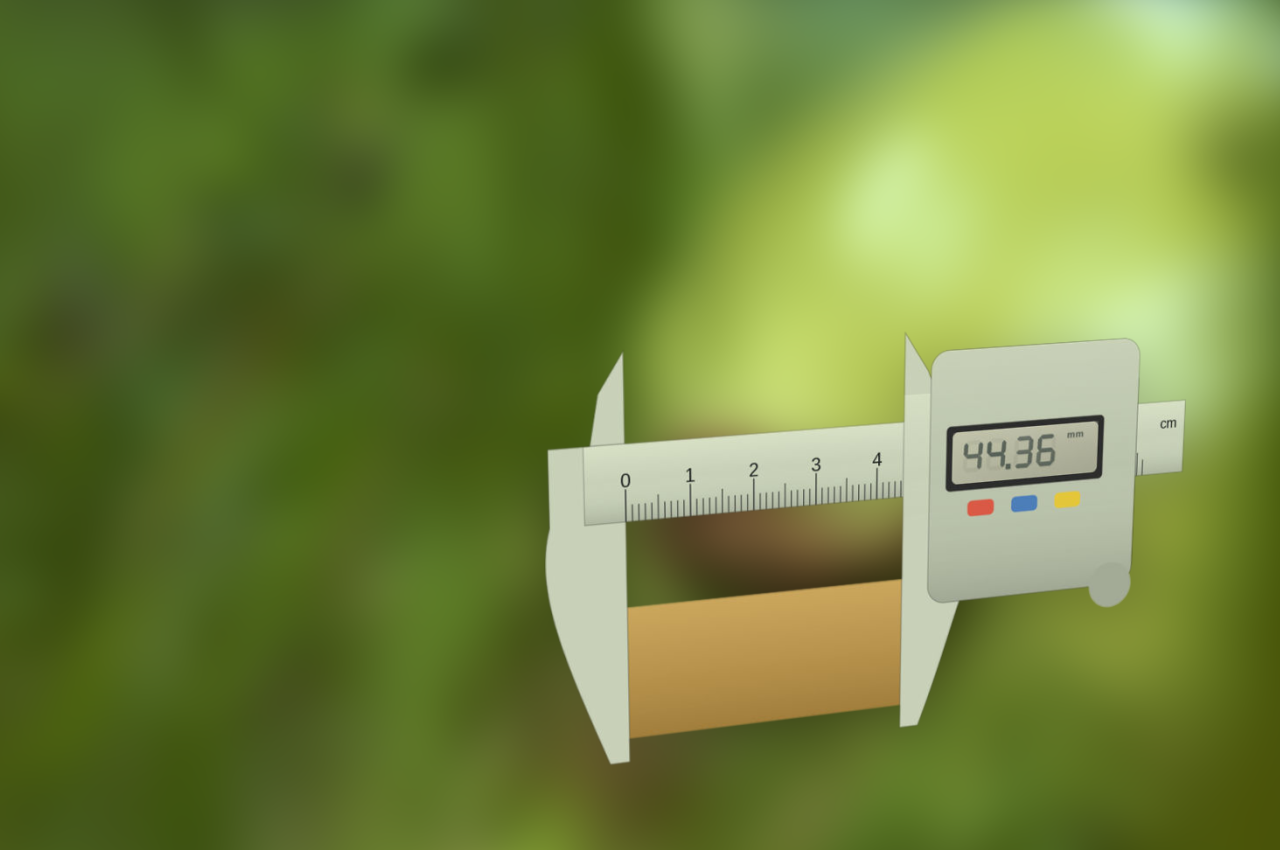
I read 44.36 mm
